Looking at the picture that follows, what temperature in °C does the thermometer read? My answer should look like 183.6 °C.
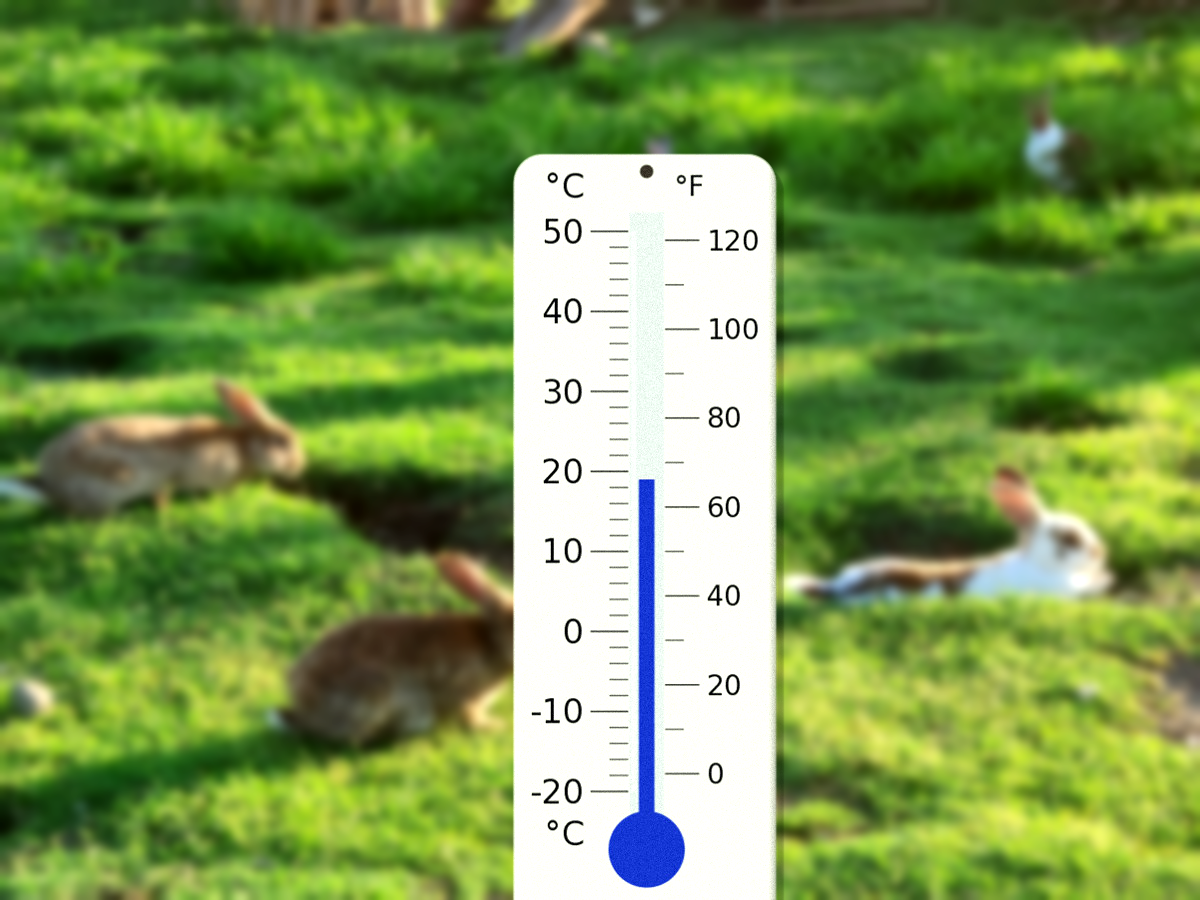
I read 19 °C
